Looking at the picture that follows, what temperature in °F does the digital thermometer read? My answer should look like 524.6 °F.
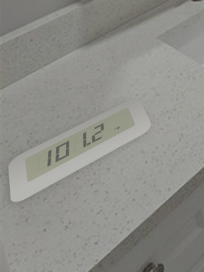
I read 101.2 °F
